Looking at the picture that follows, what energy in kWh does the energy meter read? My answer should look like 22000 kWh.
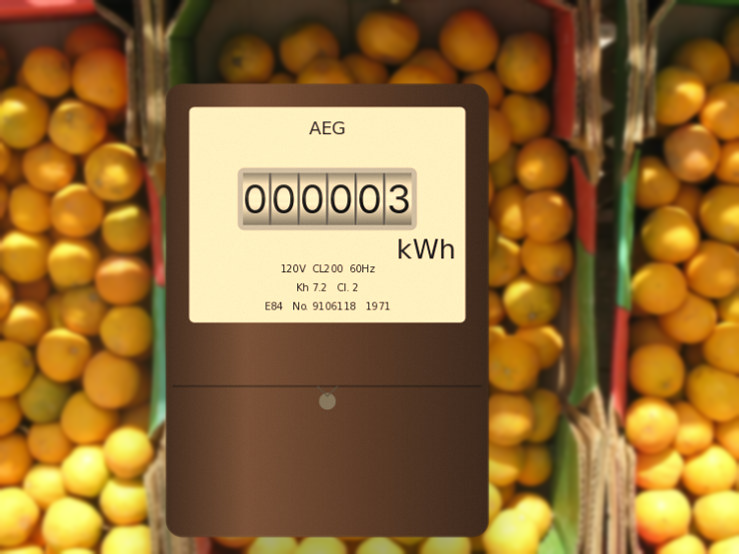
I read 3 kWh
